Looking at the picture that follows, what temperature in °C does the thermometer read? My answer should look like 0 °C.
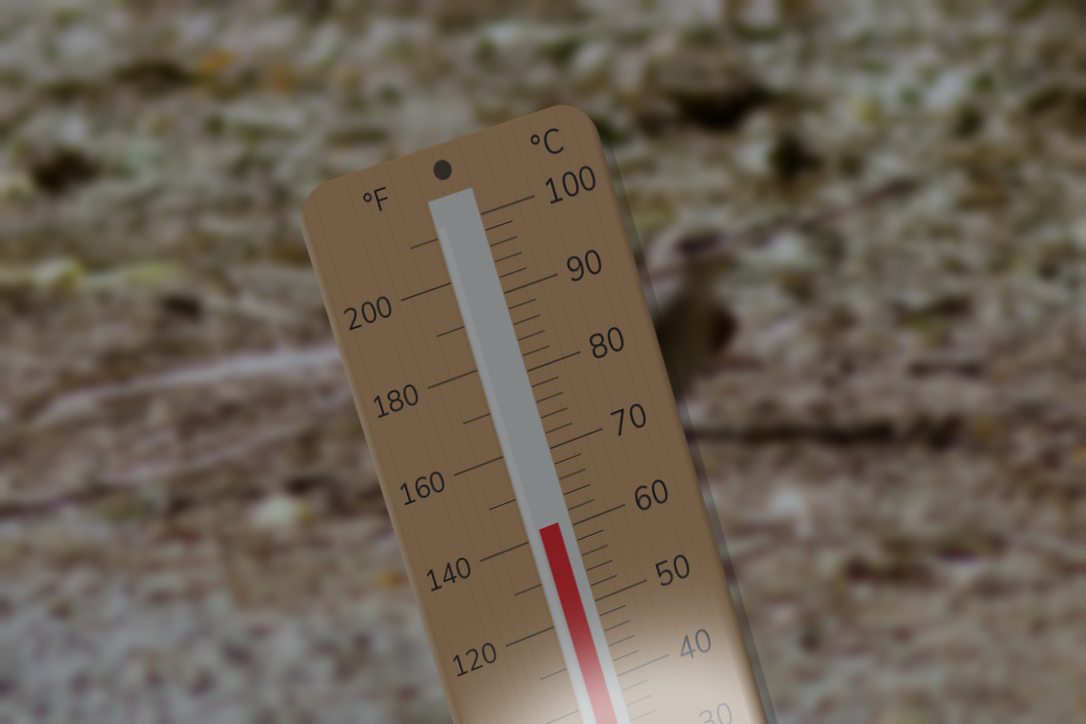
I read 61 °C
